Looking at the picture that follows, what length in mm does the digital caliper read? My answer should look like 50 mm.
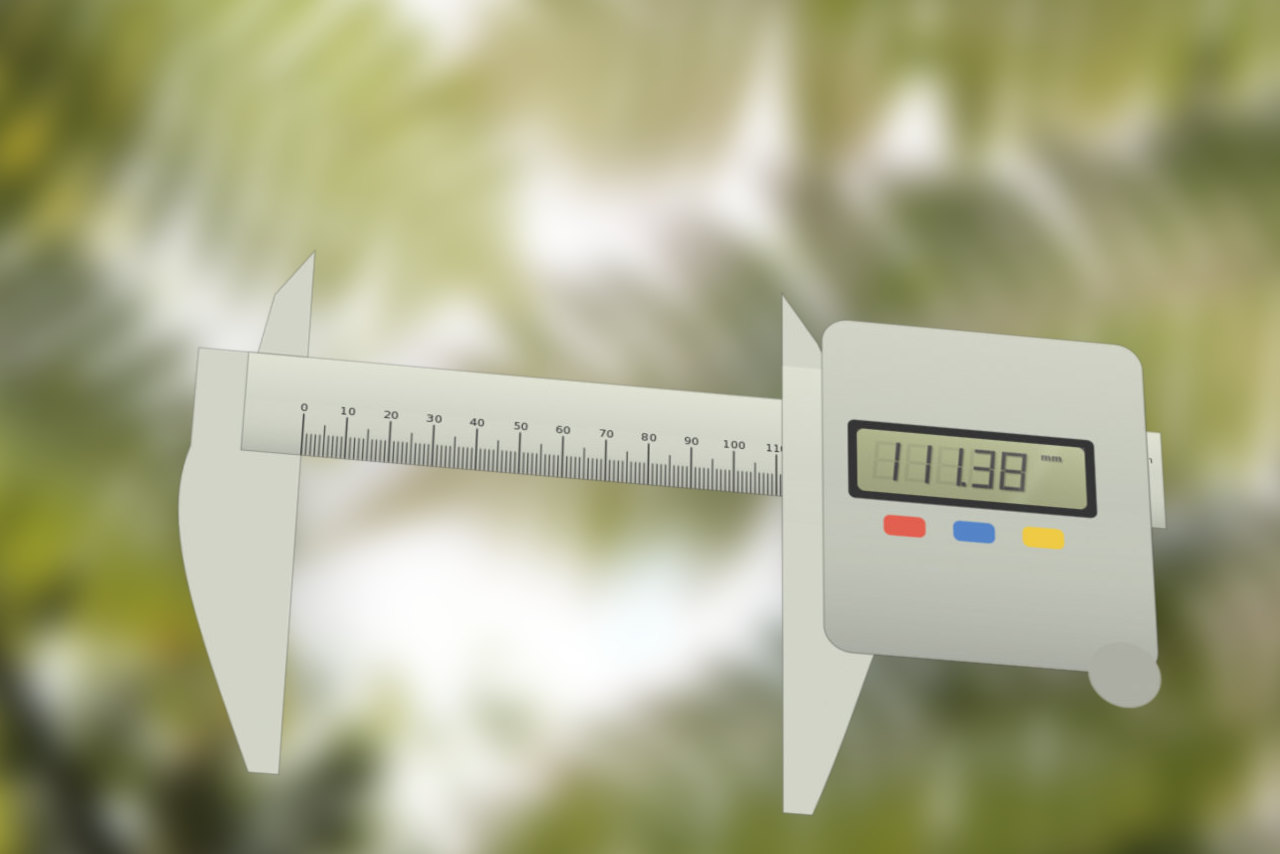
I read 111.38 mm
